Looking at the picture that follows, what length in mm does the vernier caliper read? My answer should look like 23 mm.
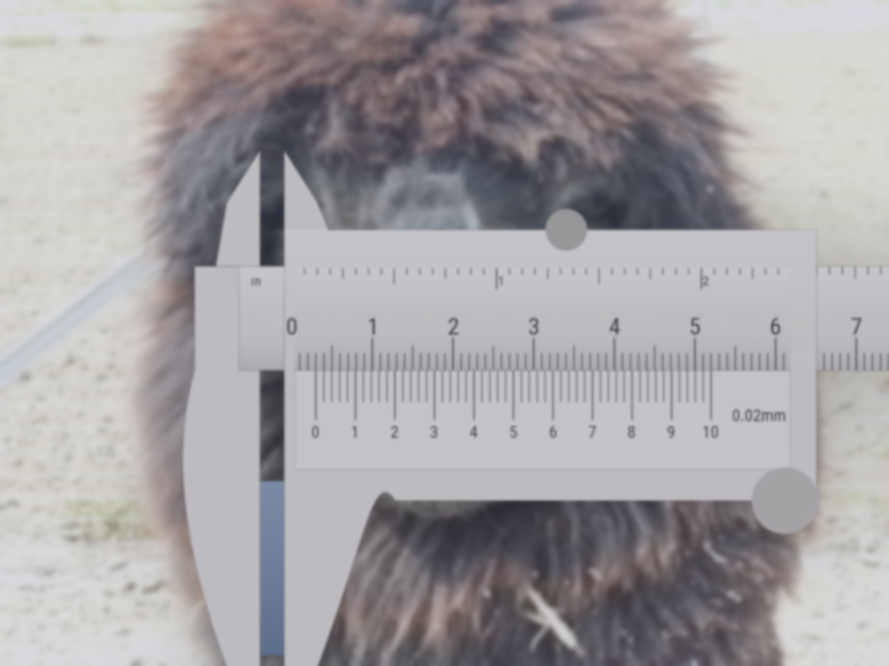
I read 3.0 mm
